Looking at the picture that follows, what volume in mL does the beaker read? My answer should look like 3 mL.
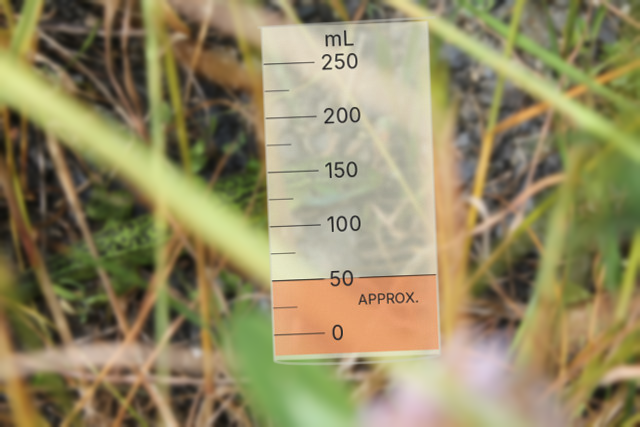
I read 50 mL
